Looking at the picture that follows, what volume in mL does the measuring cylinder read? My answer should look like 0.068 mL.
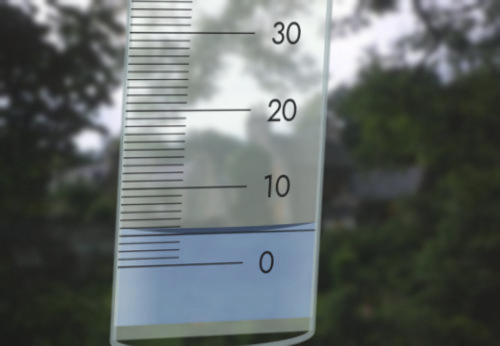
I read 4 mL
